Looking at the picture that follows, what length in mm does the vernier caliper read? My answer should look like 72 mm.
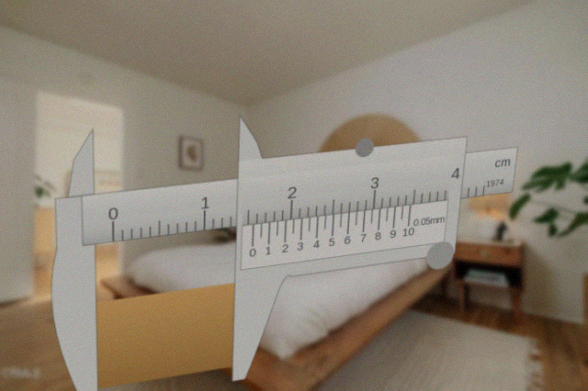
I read 15.6 mm
